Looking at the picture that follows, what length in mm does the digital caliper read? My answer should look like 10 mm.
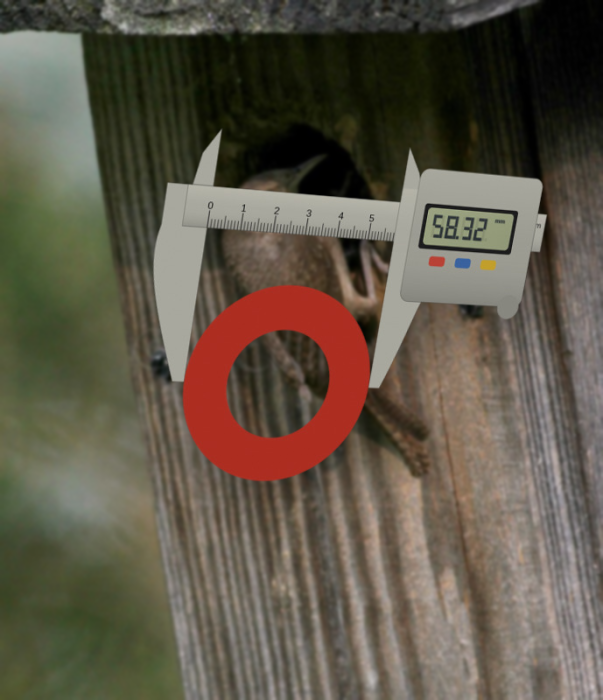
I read 58.32 mm
